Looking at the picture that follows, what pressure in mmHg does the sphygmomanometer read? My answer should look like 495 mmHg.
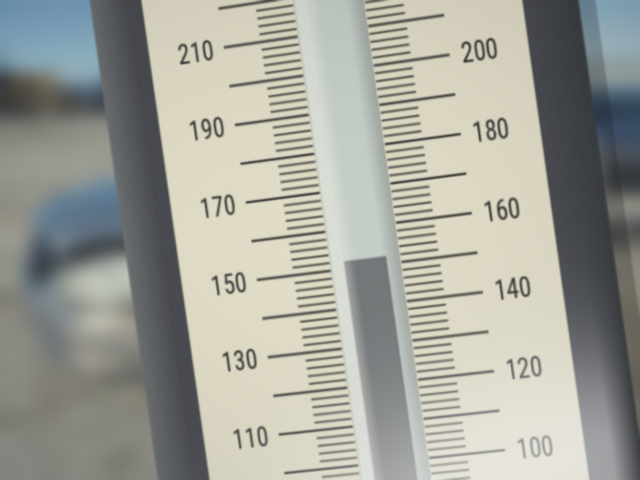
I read 152 mmHg
